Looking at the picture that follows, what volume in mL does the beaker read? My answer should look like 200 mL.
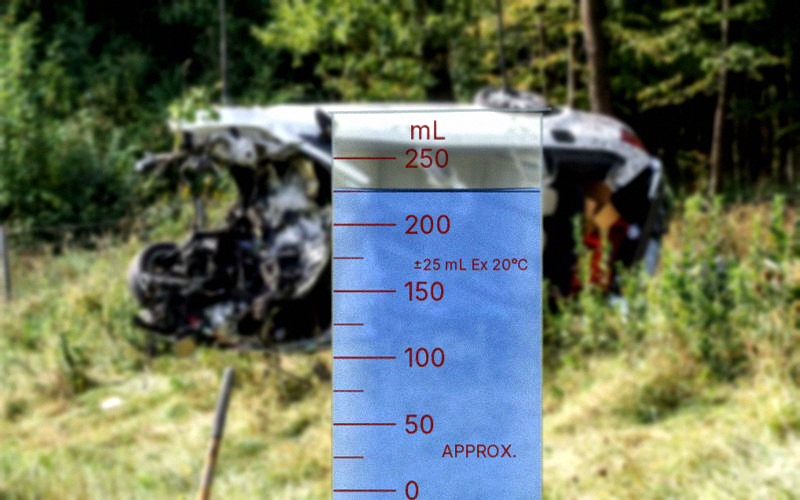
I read 225 mL
